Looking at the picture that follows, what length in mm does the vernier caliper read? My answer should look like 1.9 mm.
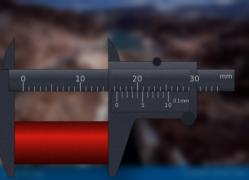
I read 16.4 mm
